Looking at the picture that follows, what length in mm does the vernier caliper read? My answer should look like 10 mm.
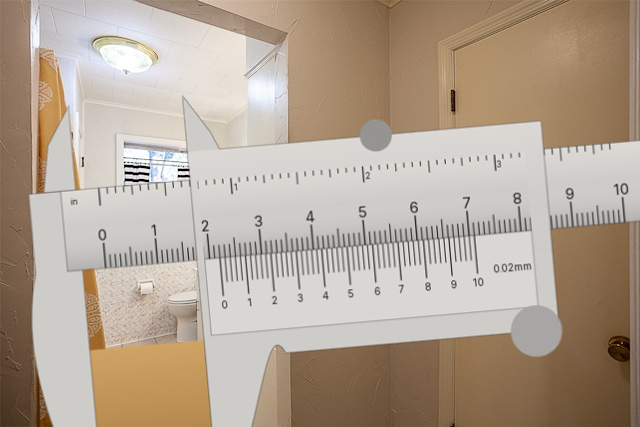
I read 22.0 mm
